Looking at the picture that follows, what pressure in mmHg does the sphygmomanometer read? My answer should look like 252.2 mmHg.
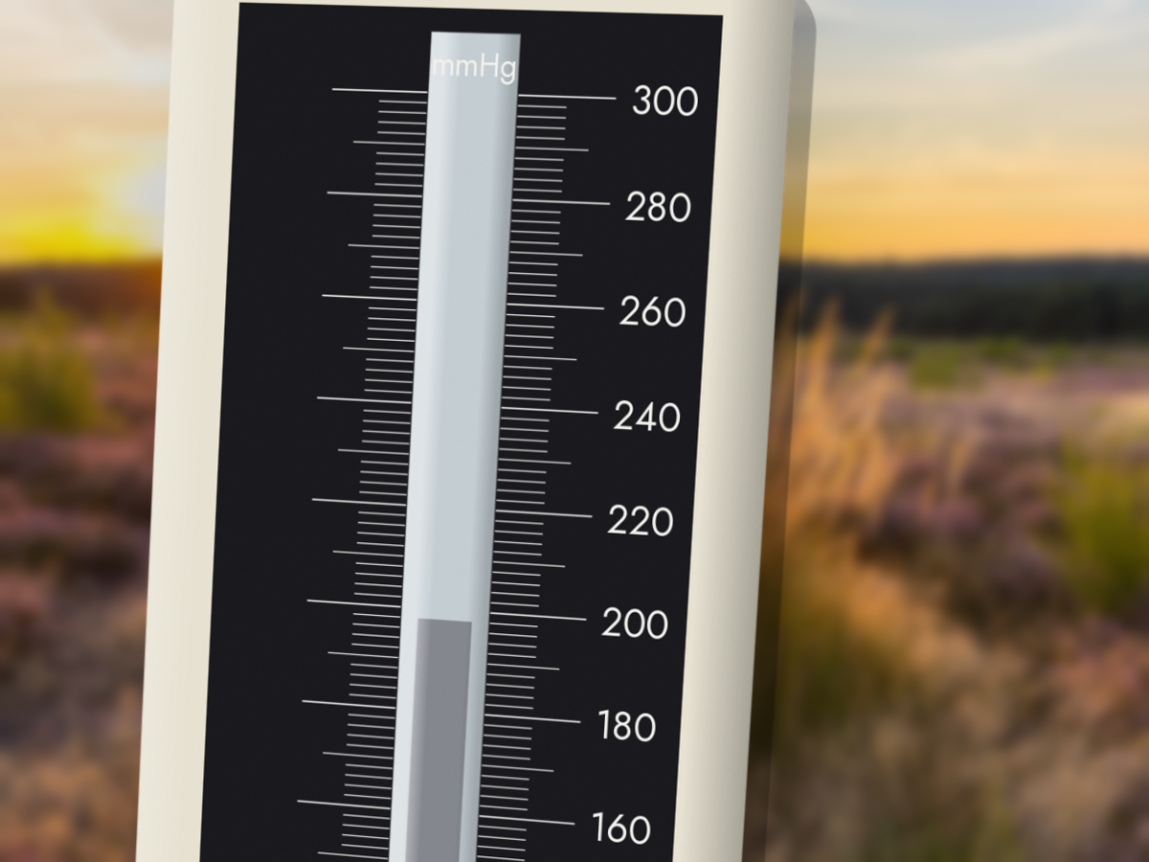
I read 198 mmHg
